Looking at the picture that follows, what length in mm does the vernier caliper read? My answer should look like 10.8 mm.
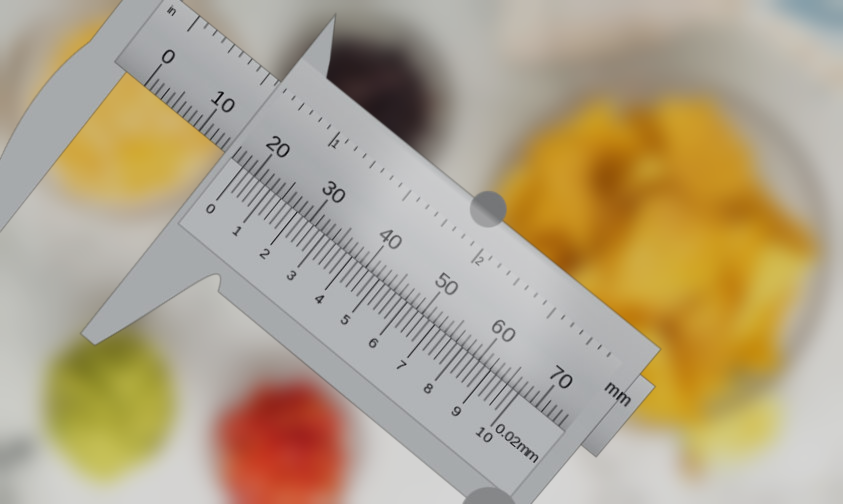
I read 18.0 mm
